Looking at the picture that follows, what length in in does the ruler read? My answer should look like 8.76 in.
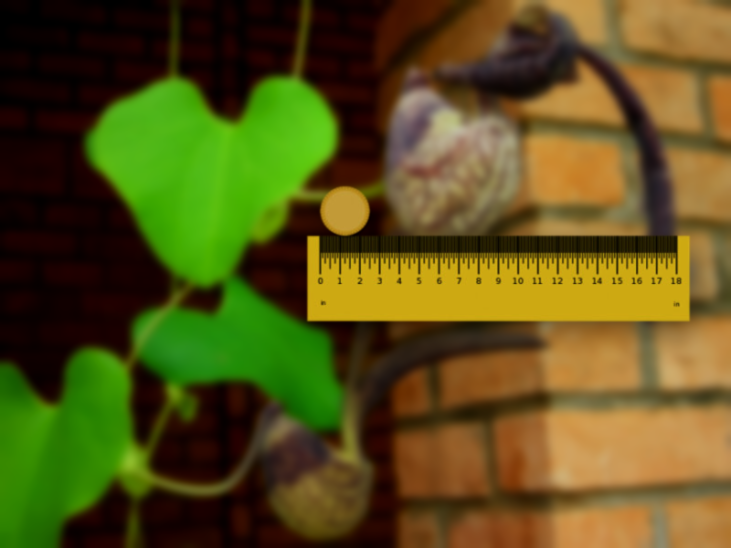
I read 2.5 in
